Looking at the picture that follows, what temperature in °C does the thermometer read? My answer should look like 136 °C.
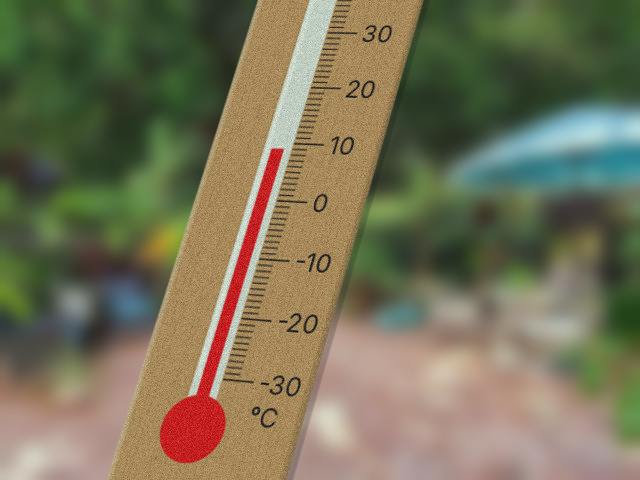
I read 9 °C
